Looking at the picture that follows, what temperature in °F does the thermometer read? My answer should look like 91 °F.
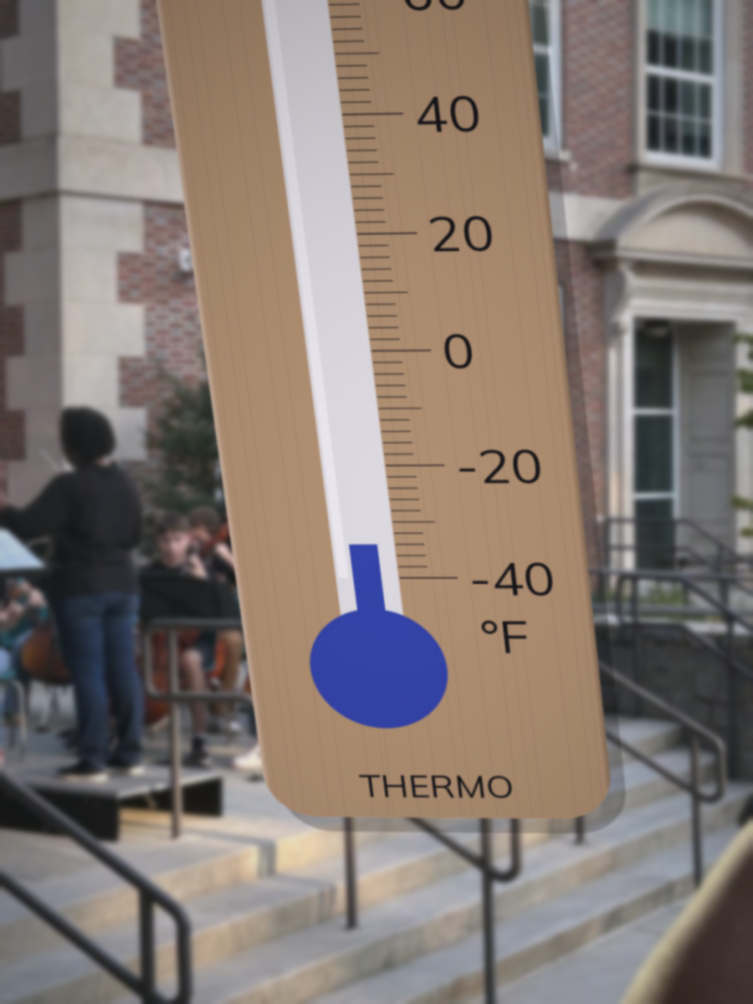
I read -34 °F
